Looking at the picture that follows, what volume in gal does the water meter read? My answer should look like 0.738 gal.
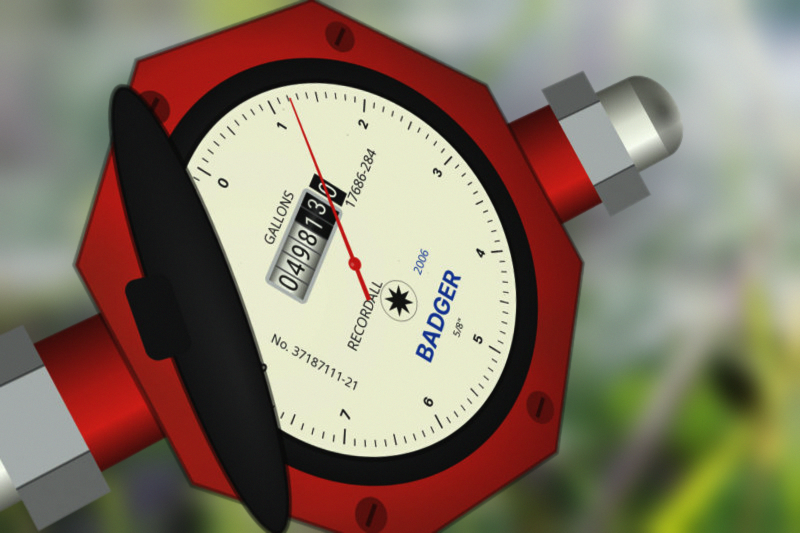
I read 498131.2 gal
